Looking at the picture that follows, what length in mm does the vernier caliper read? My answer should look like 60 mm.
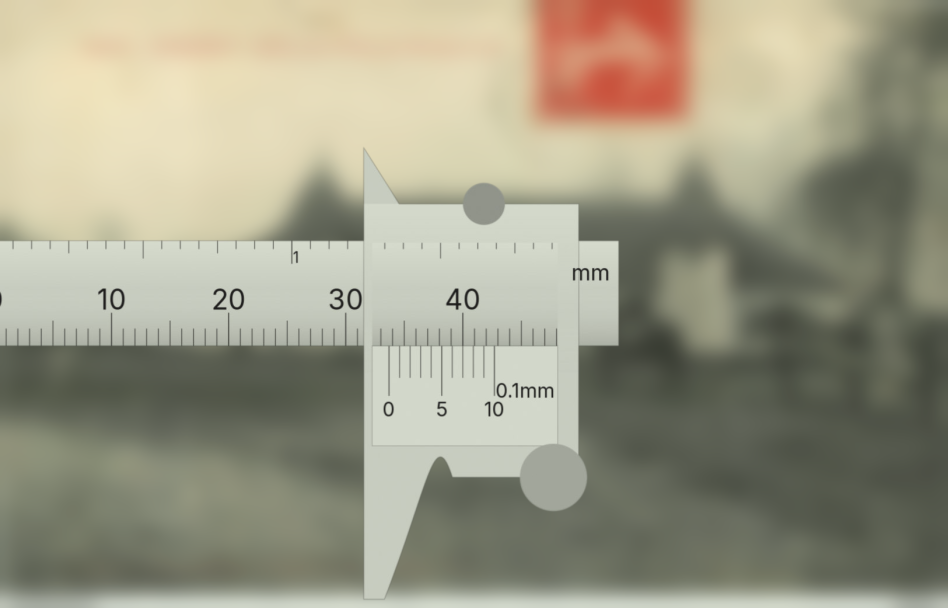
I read 33.7 mm
